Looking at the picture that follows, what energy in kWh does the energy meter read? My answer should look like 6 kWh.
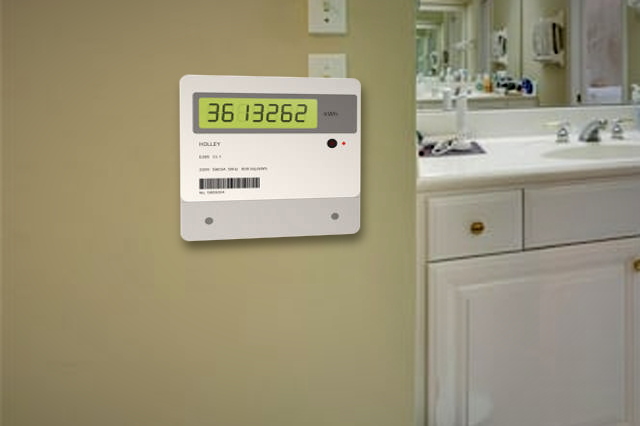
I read 3613262 kWh
